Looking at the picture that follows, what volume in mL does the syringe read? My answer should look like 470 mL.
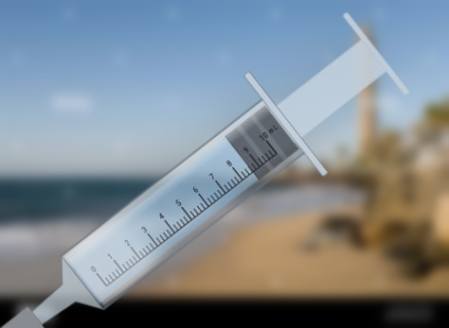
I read 8.6 mL
